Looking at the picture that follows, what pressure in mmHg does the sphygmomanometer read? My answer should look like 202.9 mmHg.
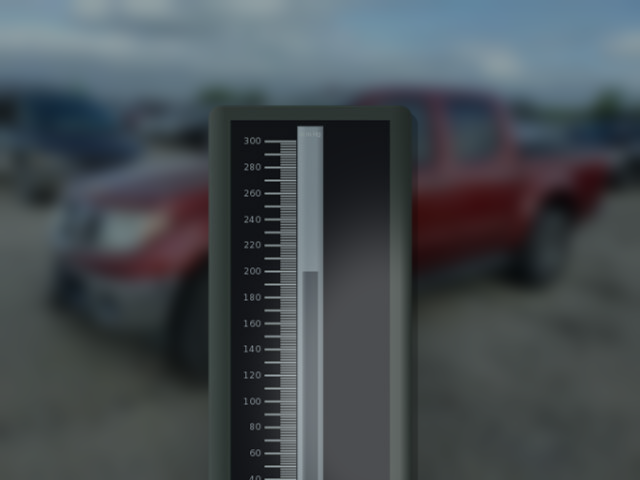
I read 200 mmHg
